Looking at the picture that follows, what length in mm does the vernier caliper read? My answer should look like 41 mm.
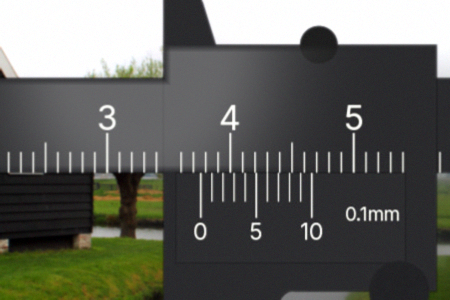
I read 37.6 mm
